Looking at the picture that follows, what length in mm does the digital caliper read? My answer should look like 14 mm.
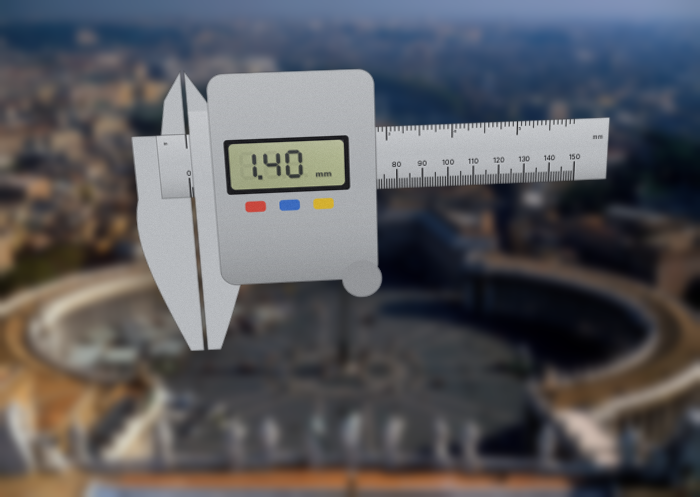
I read 1.40 mm
